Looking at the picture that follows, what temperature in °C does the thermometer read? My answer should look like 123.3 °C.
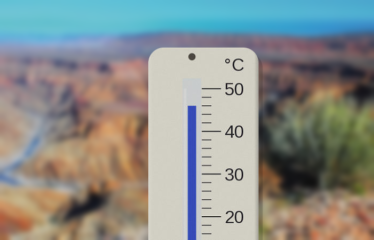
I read 46 °C
